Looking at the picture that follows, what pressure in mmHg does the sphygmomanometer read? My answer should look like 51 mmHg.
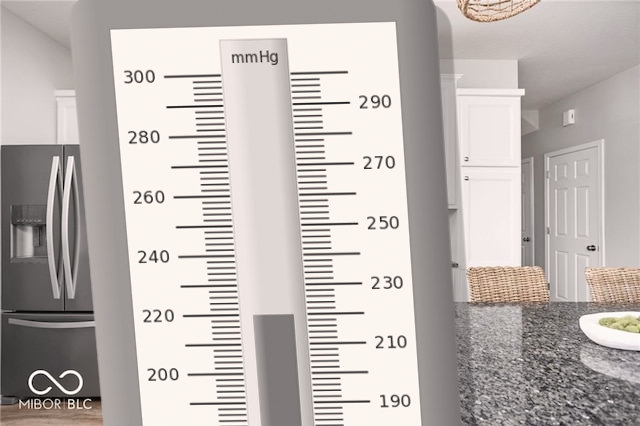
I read 220 mmHg
